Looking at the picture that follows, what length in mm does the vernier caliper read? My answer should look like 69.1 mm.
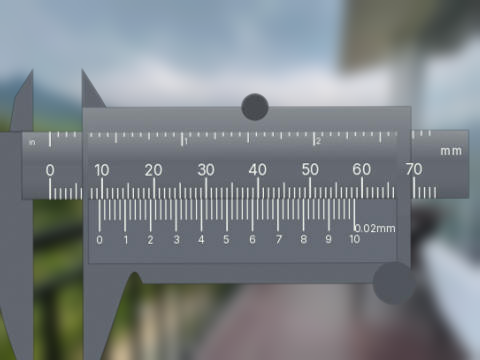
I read 9.5 mm
